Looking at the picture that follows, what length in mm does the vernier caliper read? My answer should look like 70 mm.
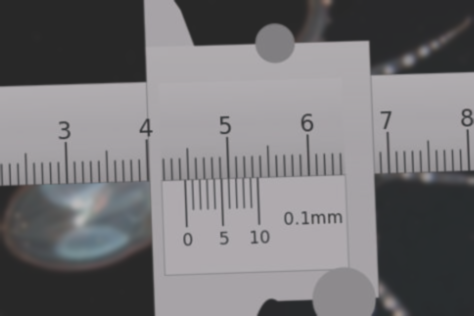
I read 44.6 mm
